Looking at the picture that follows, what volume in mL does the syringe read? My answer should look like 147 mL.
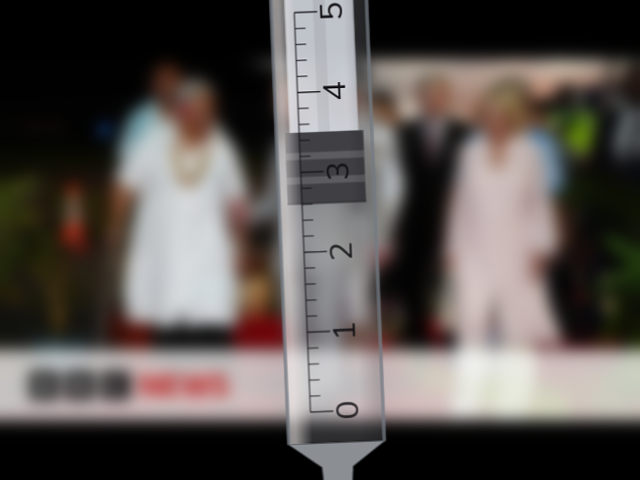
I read 2.6 mL
